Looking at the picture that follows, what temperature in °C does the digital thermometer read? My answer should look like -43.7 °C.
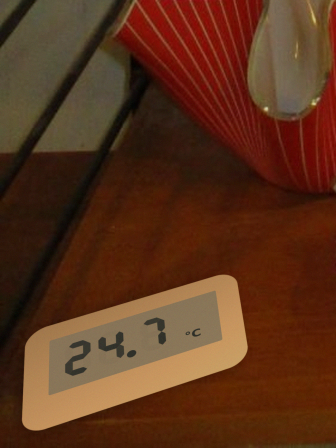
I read 24.7 °C
